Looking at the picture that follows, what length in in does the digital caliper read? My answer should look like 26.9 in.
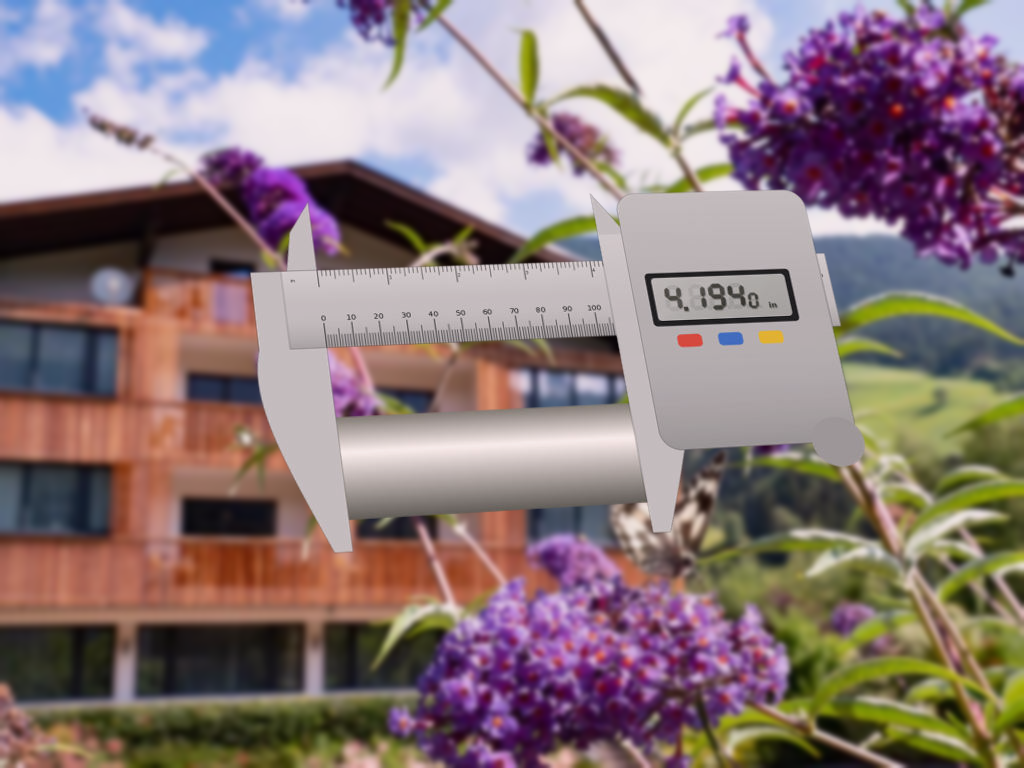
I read 4.1940 in
